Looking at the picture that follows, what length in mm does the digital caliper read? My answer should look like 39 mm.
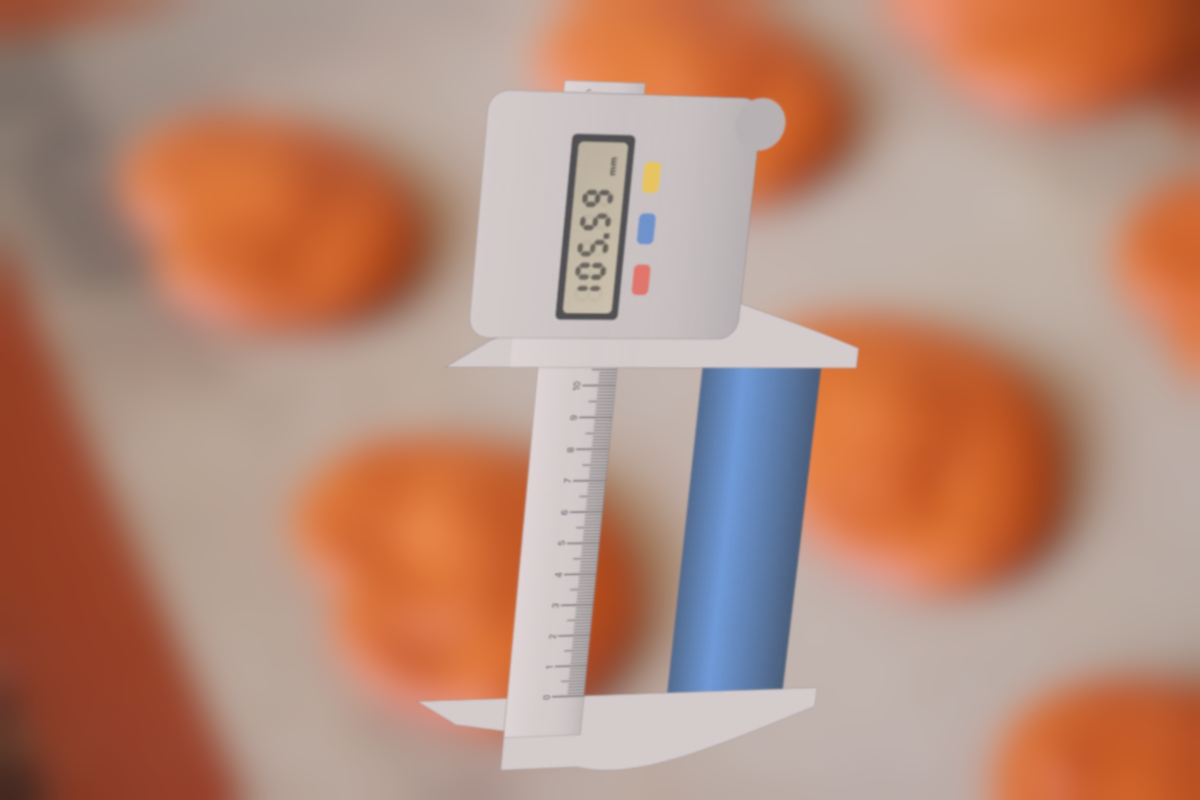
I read 105.59 mm
